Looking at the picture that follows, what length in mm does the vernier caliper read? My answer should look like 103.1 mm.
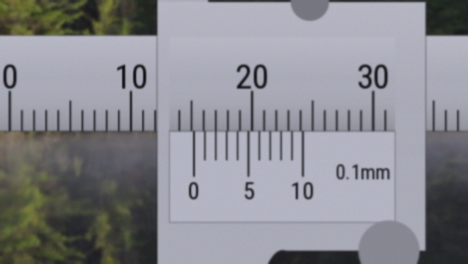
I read 15.2 mm
